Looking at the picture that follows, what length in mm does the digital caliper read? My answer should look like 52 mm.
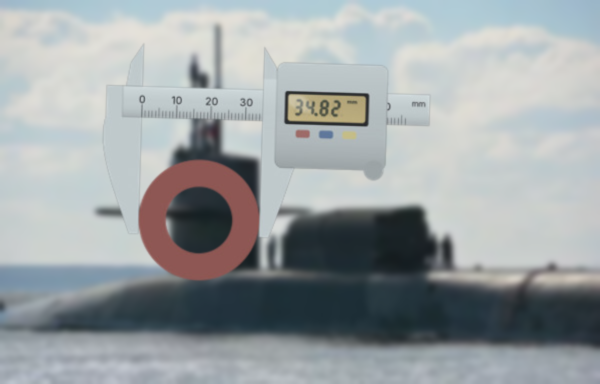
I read 34.82 mm
